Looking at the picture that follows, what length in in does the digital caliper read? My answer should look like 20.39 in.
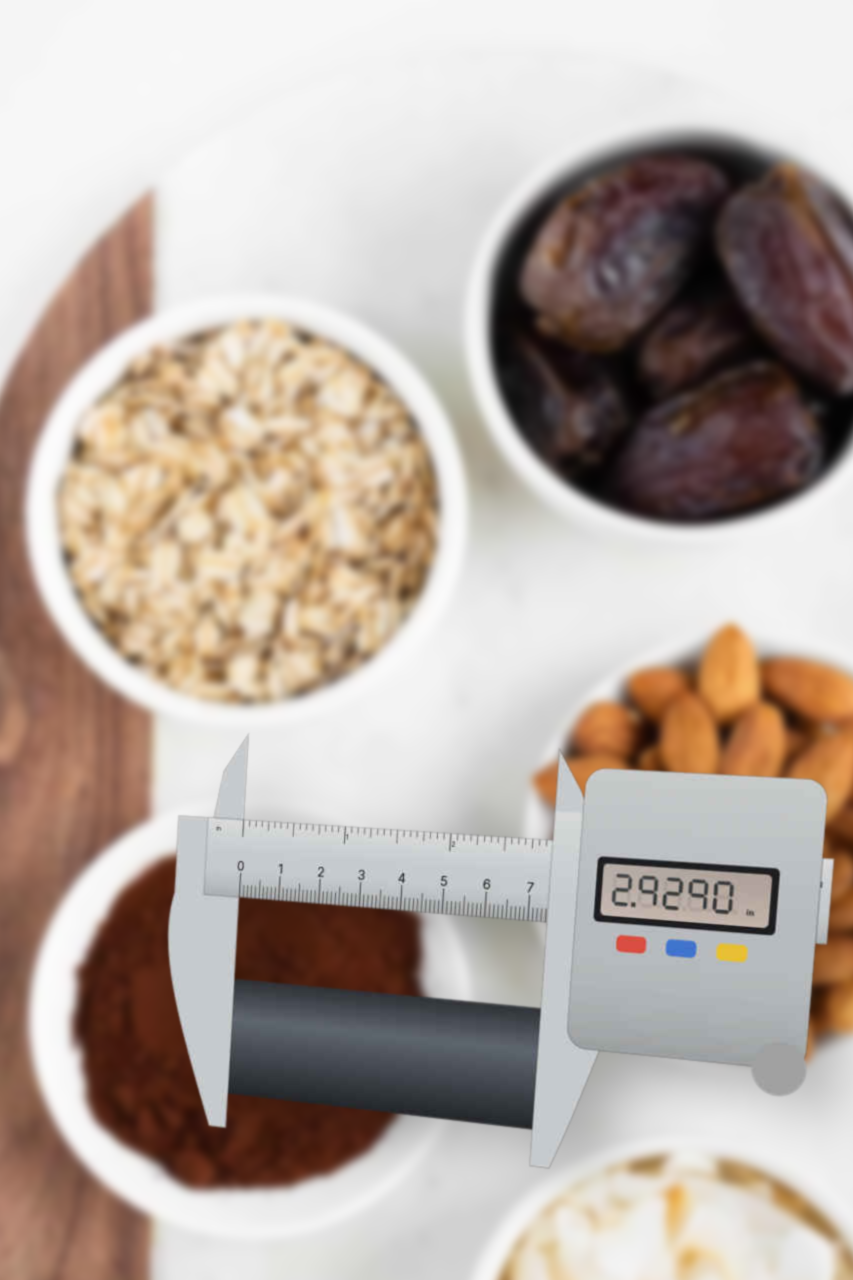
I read 2.9290 in
